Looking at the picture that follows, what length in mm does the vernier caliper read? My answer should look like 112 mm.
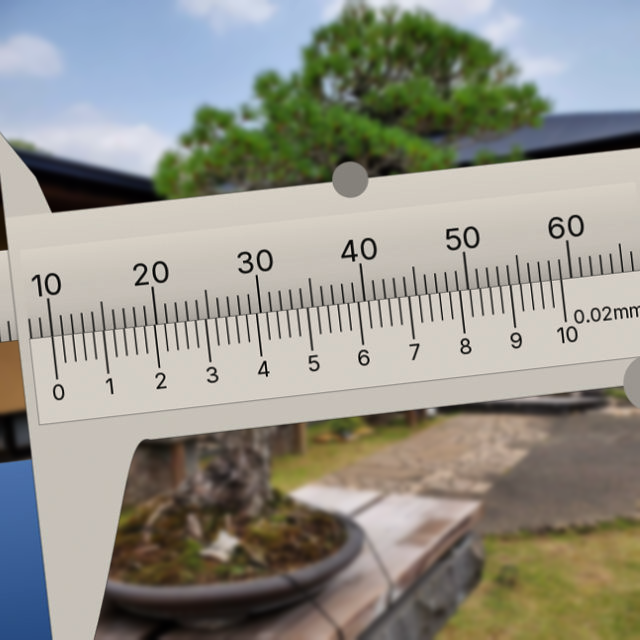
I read 10.0 mm
